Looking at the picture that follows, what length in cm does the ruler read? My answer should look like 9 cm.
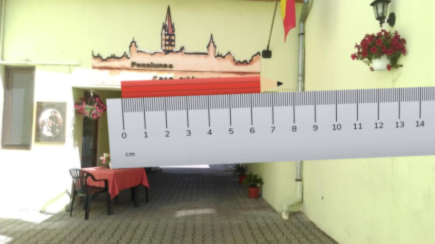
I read 7.5 cm
